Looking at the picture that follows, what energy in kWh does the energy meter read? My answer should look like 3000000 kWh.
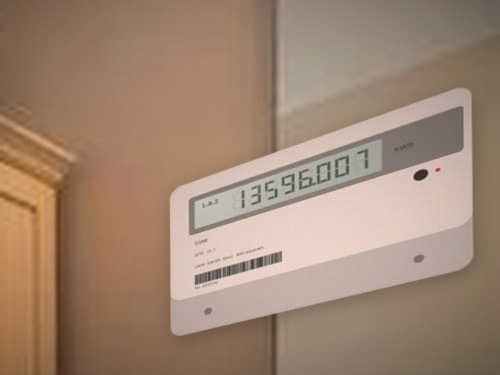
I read 13596.007 kWh
